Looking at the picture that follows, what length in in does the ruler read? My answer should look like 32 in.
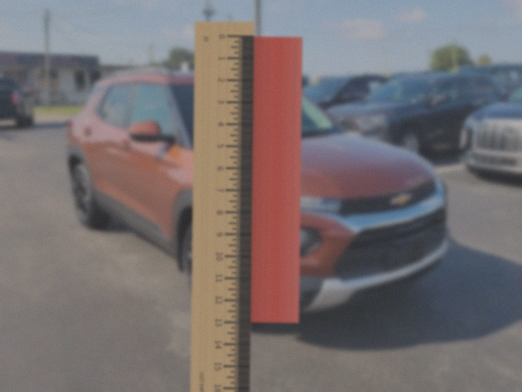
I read 13 in
